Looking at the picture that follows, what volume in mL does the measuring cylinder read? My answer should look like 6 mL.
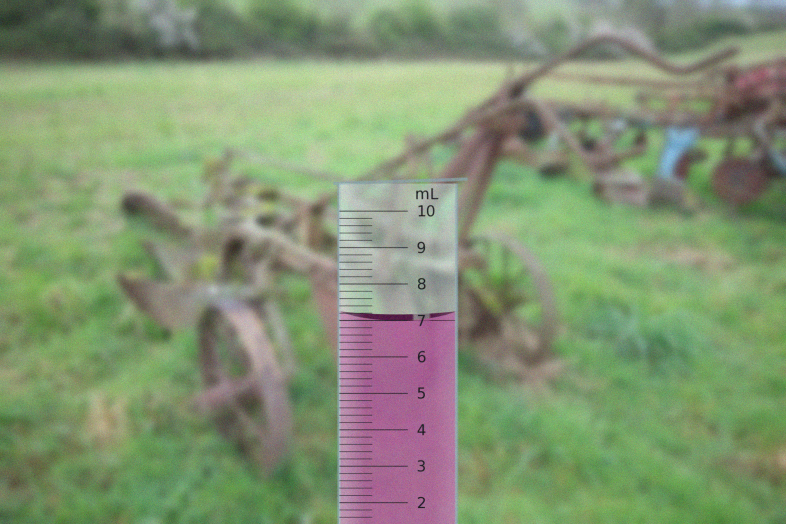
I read 7 mL
